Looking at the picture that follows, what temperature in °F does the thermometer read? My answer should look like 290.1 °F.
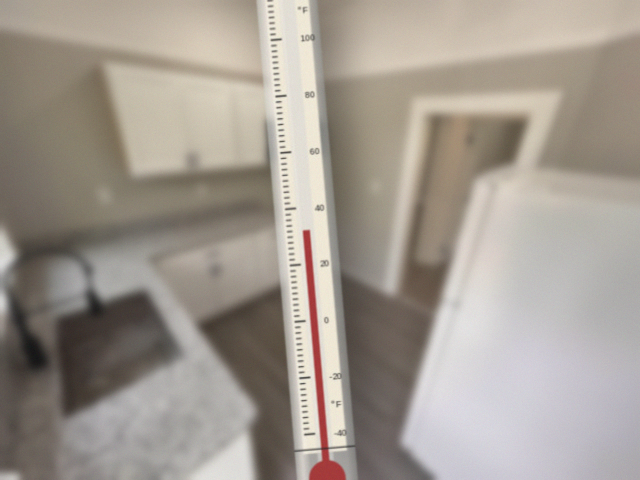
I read 32 °F
